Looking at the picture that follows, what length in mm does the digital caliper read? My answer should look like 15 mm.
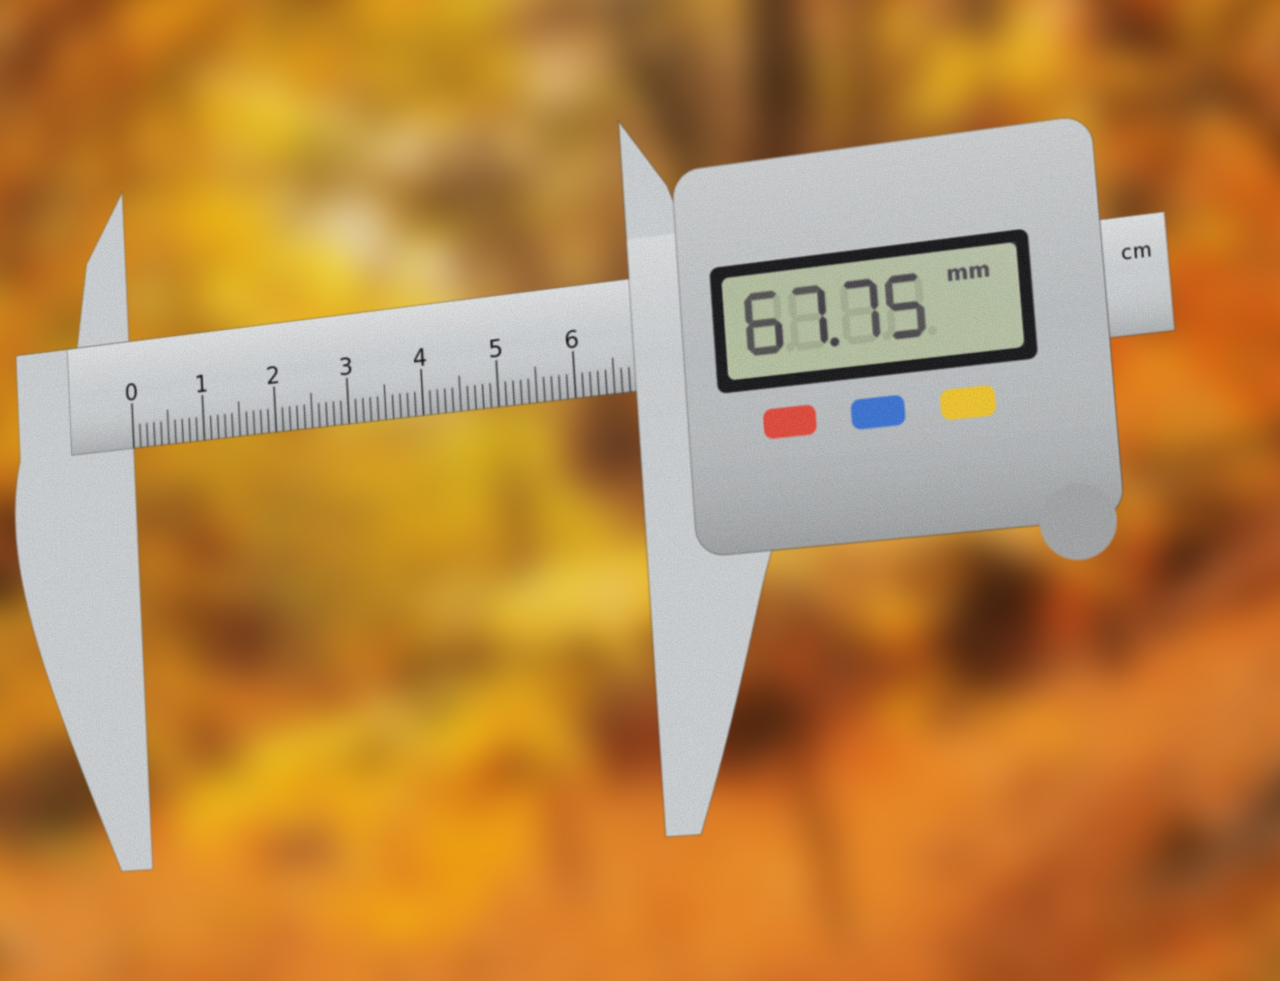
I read 67.75 mm
